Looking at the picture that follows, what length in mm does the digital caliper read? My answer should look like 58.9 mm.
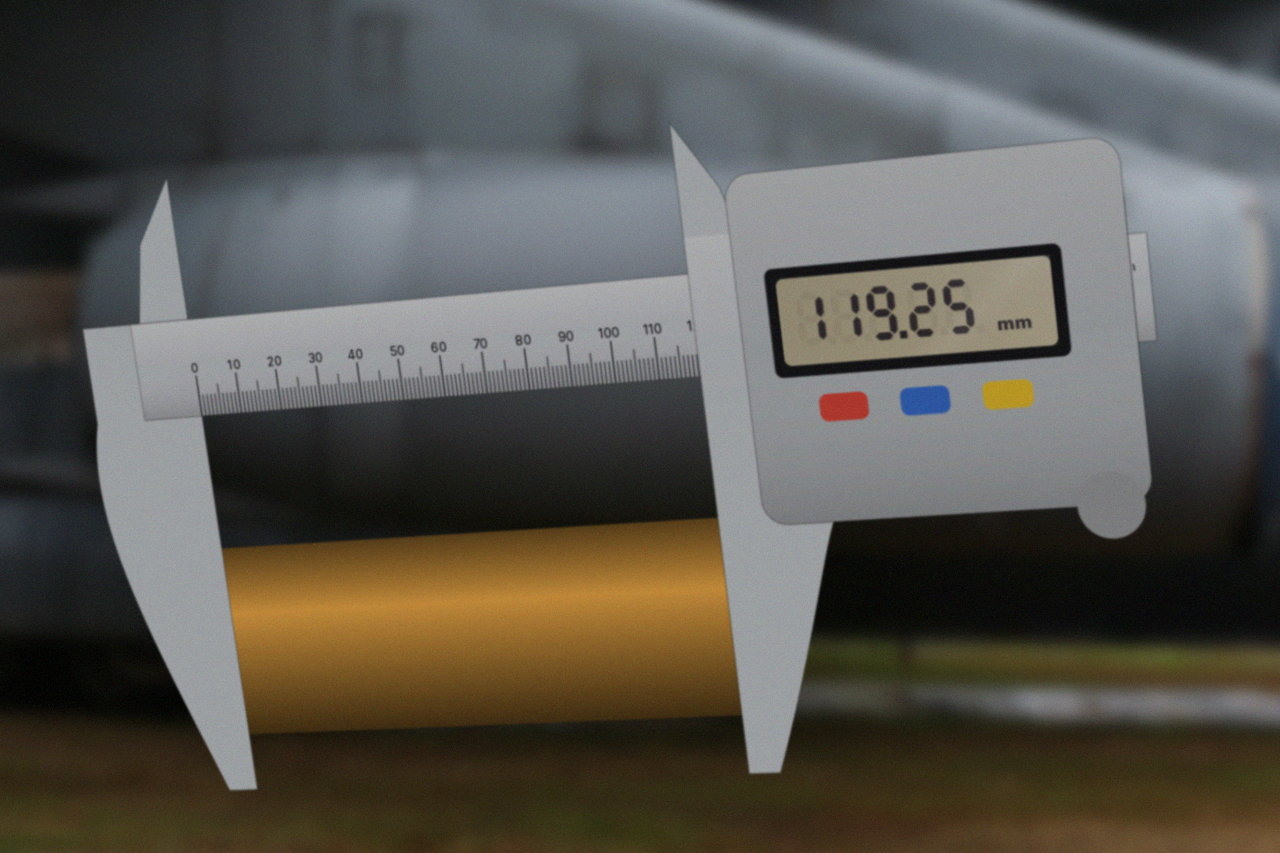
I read 119.25 mm
